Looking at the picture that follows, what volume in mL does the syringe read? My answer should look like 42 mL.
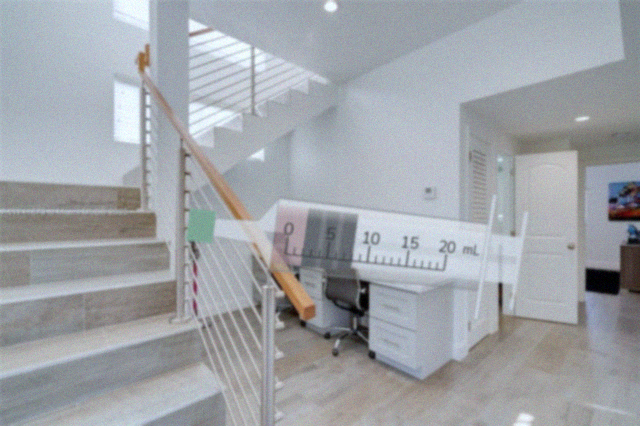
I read 2 mL
